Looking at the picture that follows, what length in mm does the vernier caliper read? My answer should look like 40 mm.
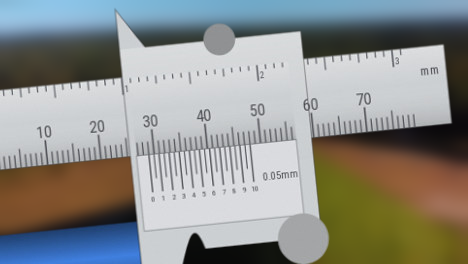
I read 29.0 mm
